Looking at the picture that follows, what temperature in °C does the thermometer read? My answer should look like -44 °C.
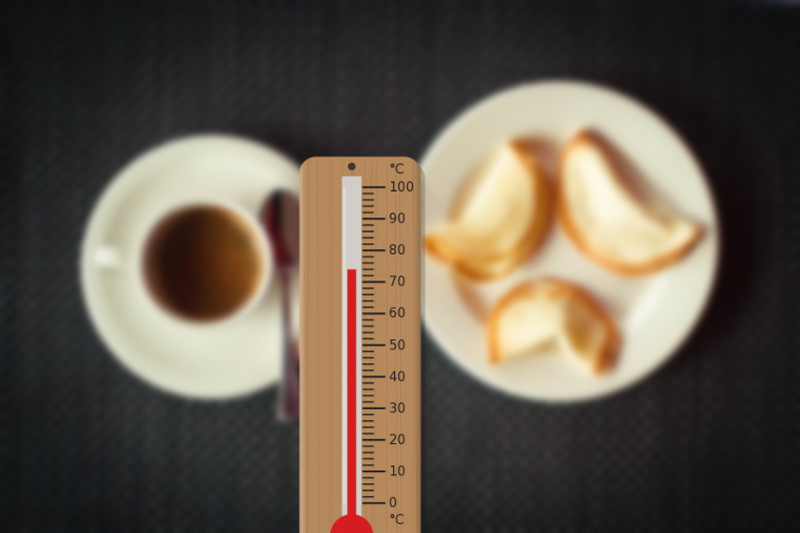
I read 74 °C
